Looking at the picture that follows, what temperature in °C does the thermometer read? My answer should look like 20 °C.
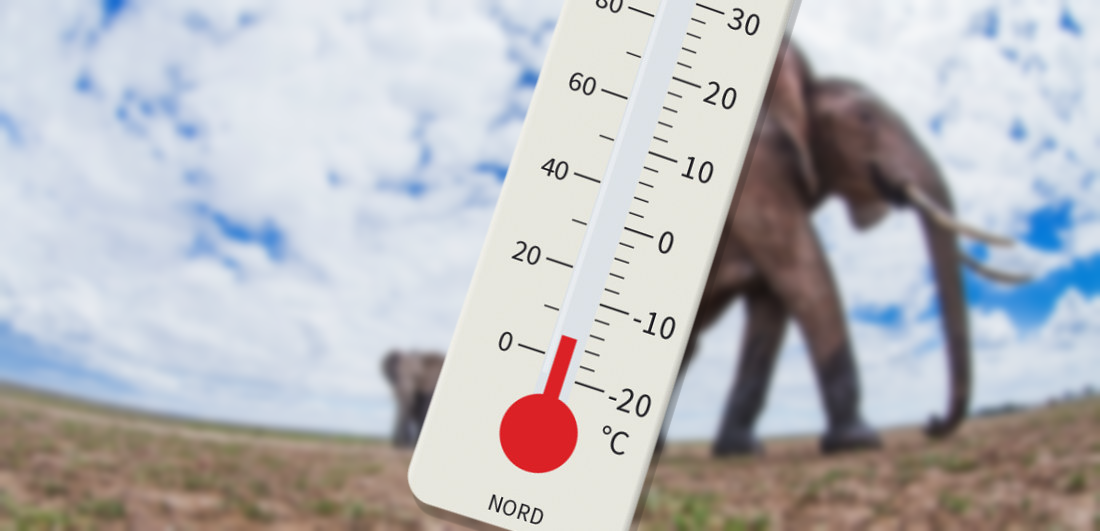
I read -15 °C
